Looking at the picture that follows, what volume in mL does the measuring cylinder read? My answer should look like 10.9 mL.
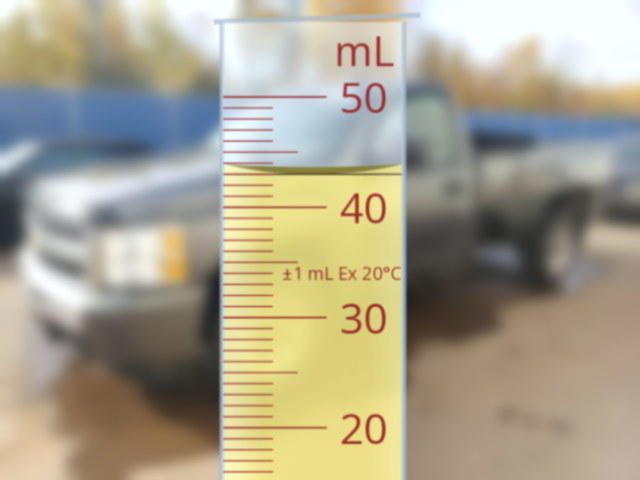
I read 43 mL
